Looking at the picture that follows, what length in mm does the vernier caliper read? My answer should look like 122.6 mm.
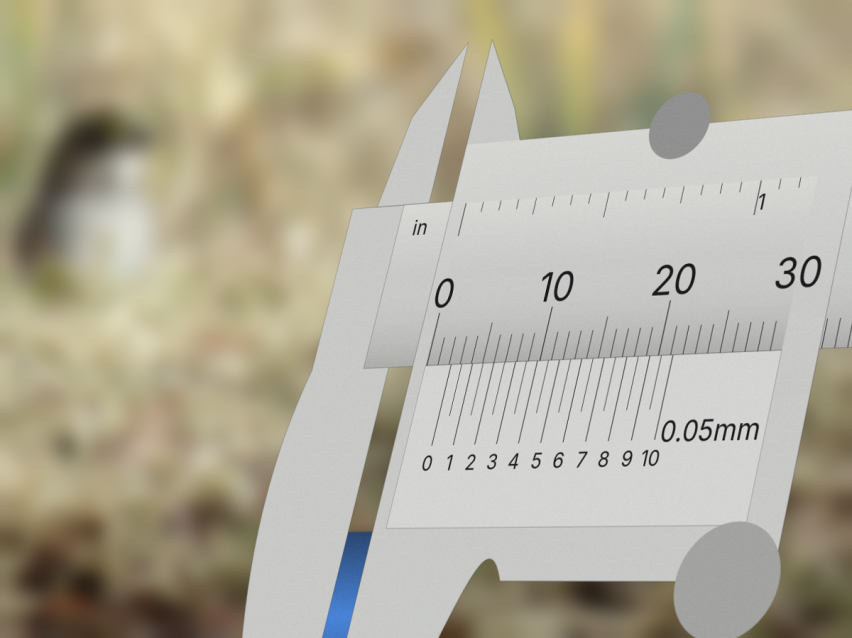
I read 2.2 mm
